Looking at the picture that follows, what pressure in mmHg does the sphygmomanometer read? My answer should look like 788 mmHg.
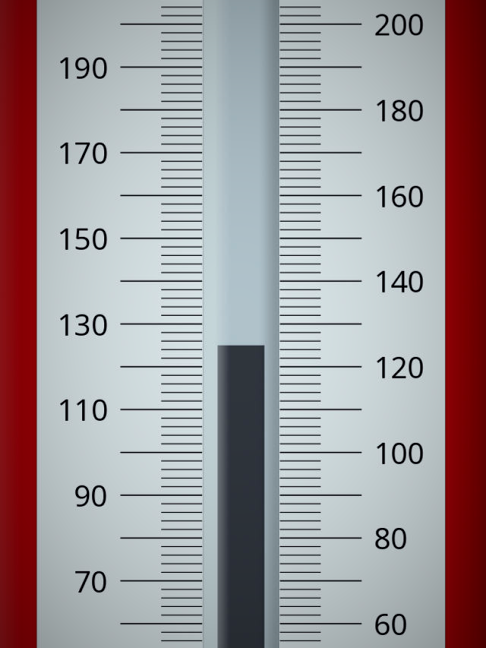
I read 125 mmHg
